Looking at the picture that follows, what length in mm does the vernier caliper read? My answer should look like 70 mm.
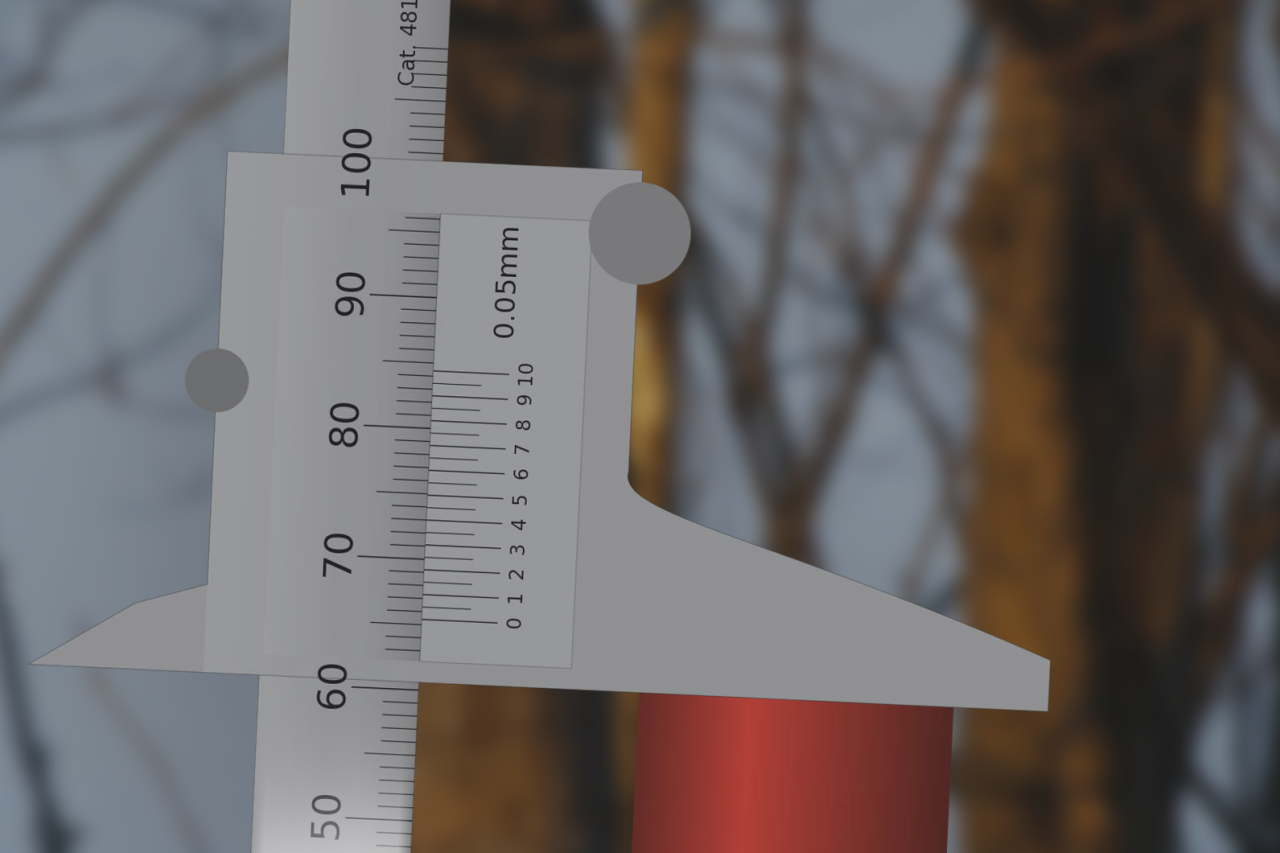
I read 65.4 mm
